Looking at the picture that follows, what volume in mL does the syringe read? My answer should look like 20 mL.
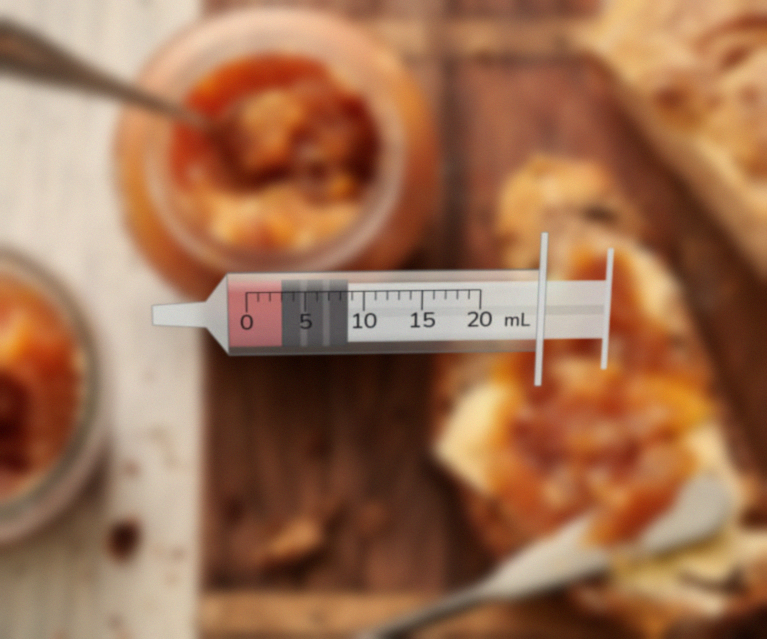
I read 3 mL
